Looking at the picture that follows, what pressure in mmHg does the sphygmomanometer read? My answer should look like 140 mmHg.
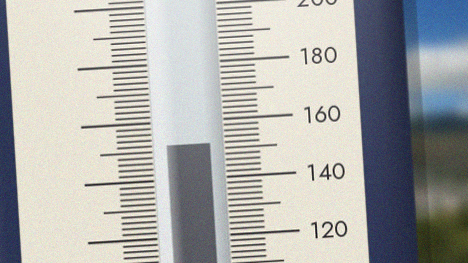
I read 152 mmHg
